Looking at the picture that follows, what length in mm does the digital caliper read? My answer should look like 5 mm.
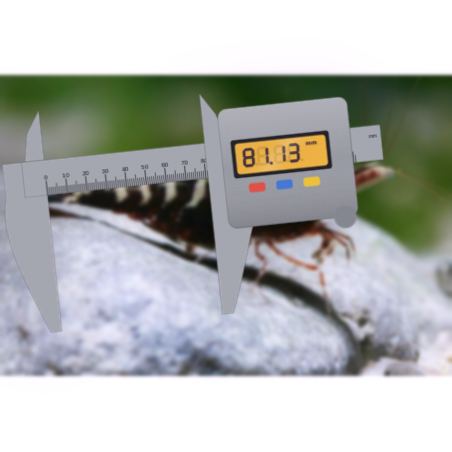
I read 81.13 mm
